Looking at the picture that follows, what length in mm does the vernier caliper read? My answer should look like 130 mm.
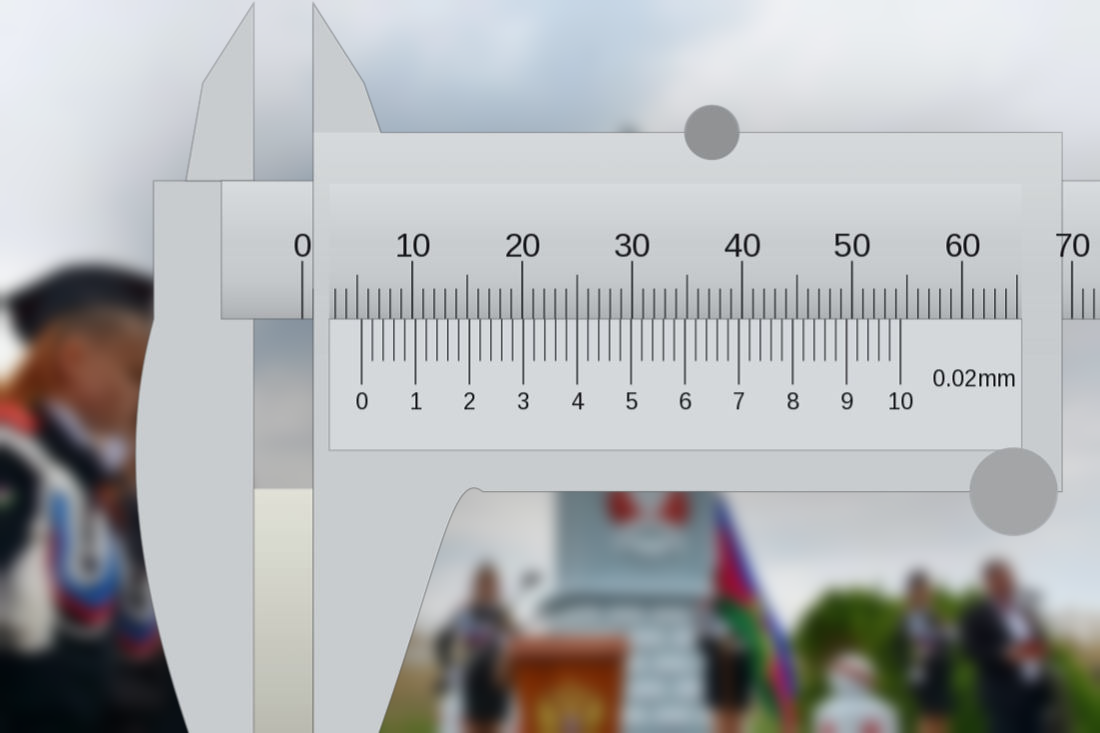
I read 5.4 mm
